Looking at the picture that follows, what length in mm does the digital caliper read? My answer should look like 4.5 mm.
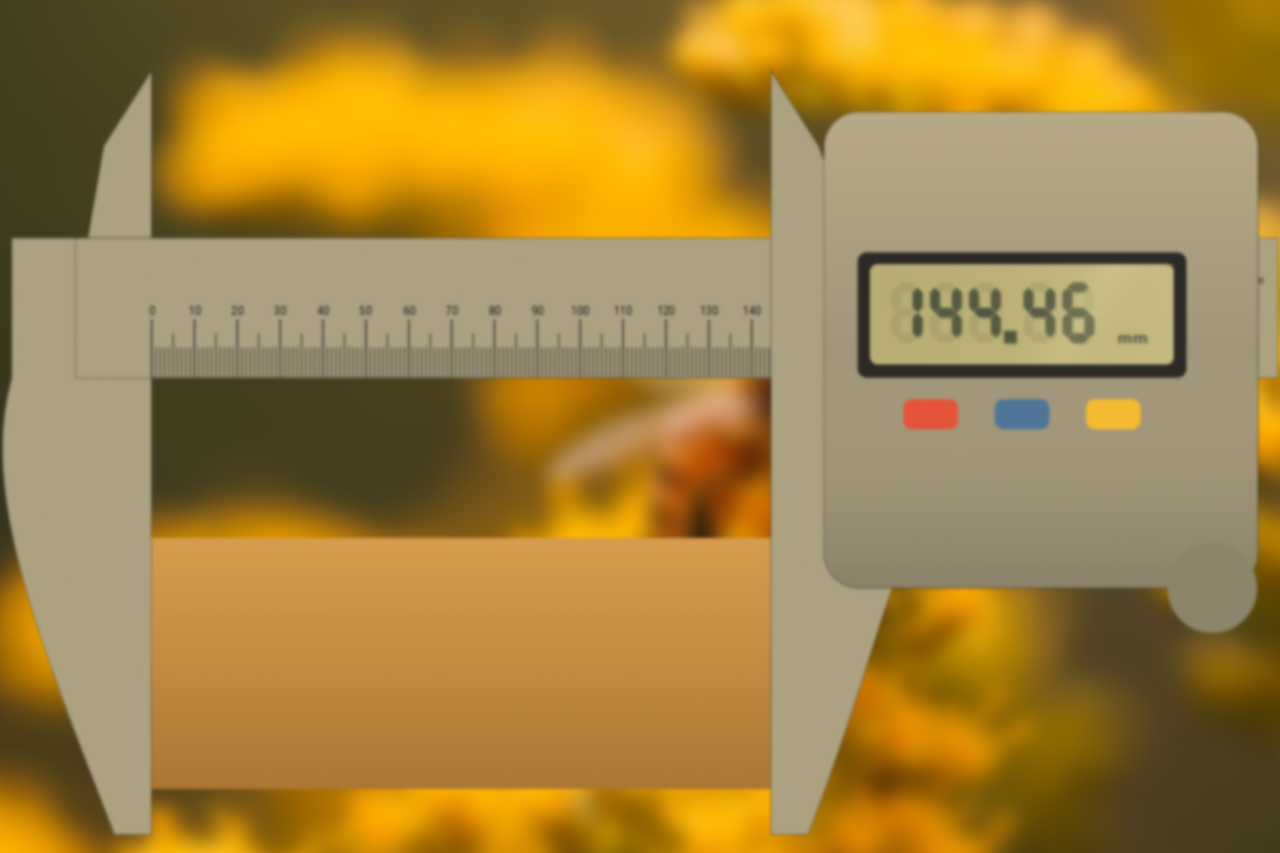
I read 144.46 mm
